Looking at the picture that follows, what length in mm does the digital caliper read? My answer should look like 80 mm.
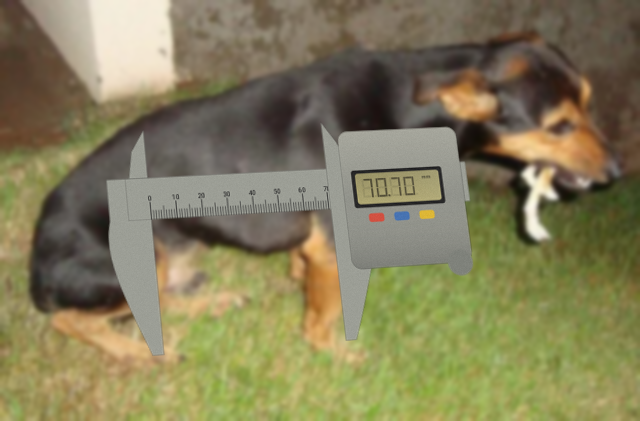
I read 70.70 mm
